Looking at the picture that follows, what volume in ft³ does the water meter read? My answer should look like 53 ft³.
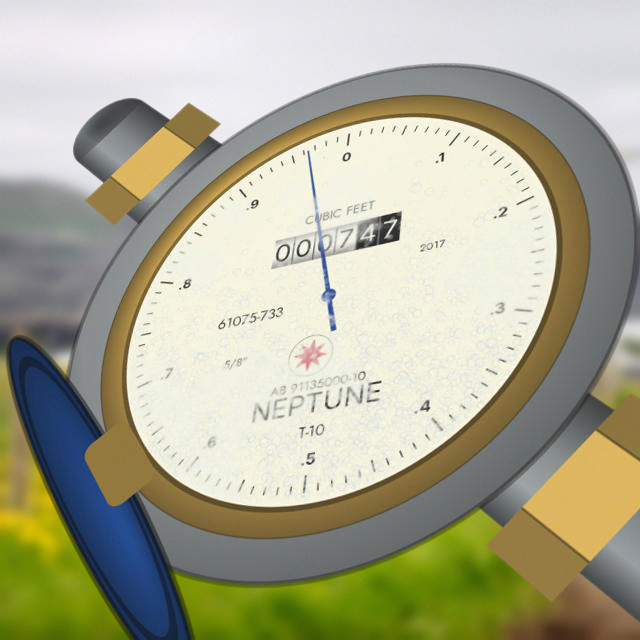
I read 746.96 ft³
